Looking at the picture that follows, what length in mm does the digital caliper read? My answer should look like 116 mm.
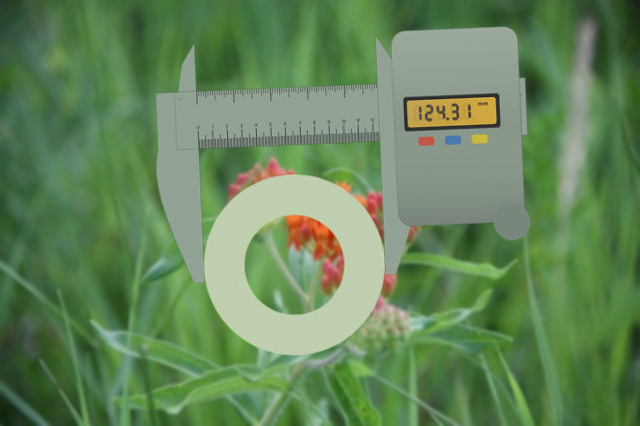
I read 124.31 mm
